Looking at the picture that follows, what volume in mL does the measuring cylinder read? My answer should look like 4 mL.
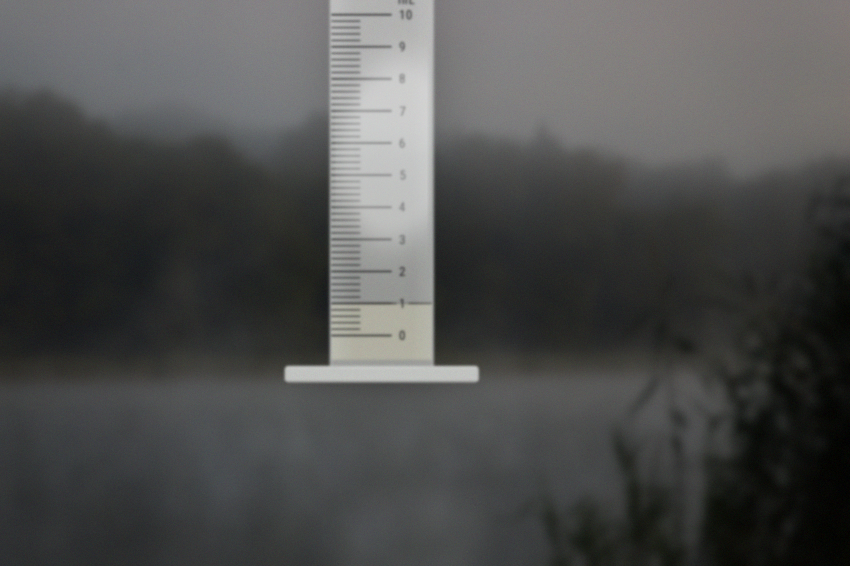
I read 1 mL
